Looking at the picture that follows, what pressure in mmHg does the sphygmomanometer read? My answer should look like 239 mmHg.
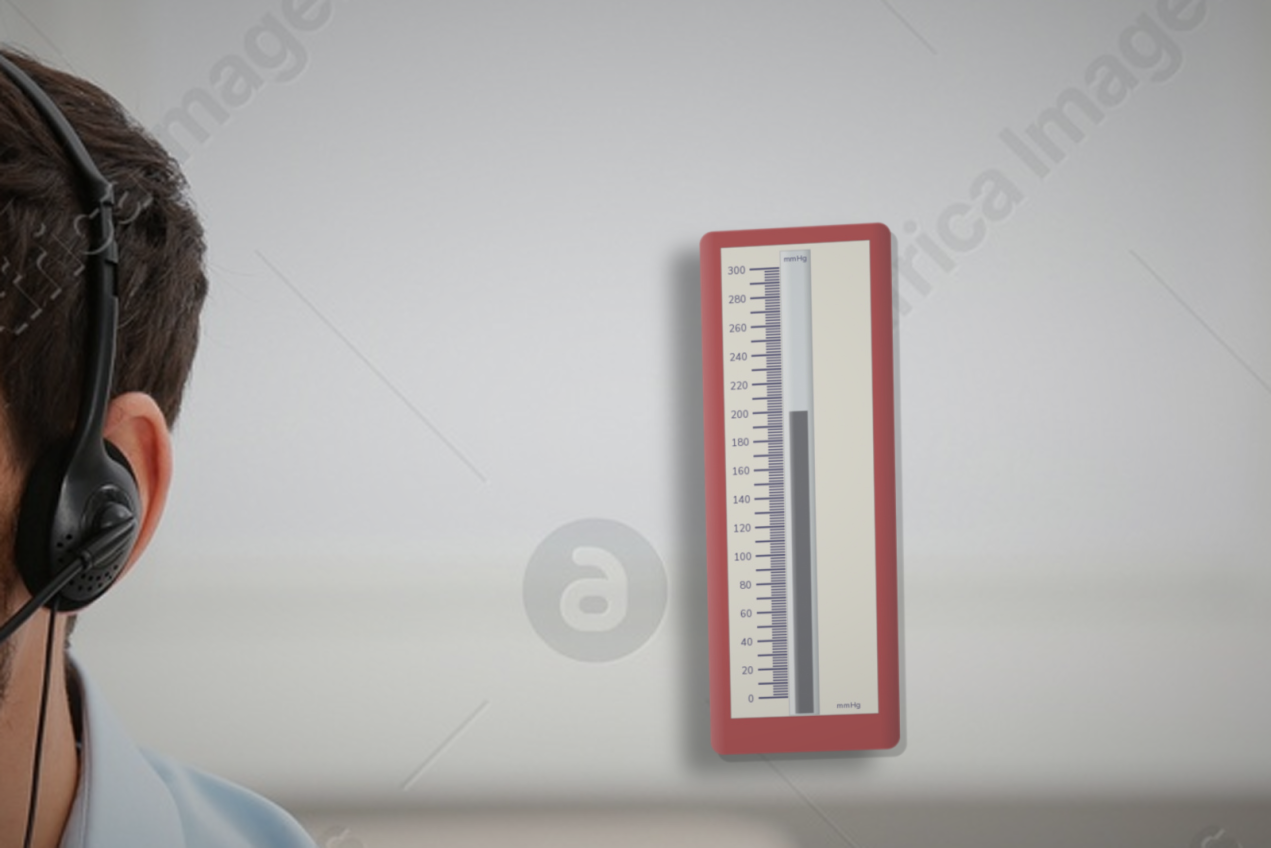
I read 200 mmHg
